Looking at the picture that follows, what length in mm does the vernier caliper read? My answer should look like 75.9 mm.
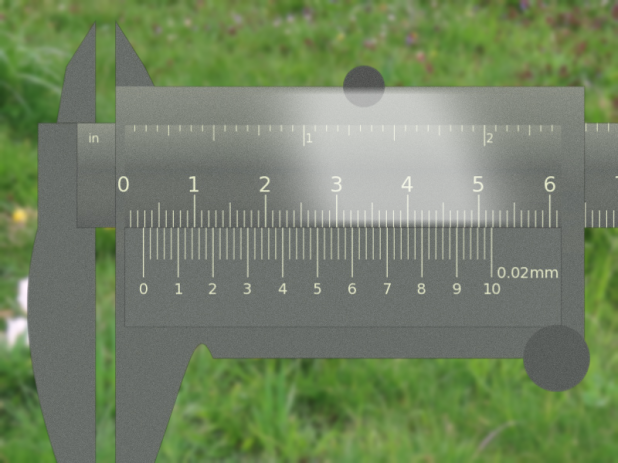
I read 2.8 mm
